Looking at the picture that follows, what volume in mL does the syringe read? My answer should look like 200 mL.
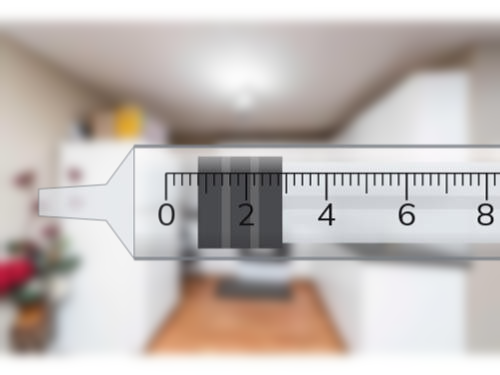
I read 0.8 mL
